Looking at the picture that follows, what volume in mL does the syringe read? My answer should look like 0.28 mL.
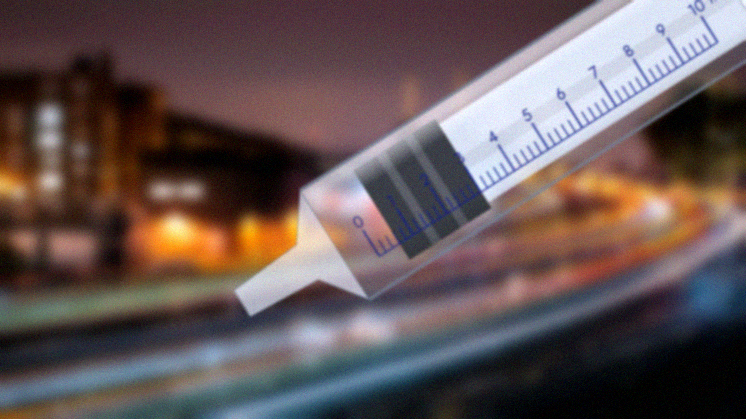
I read 0.6 mL
